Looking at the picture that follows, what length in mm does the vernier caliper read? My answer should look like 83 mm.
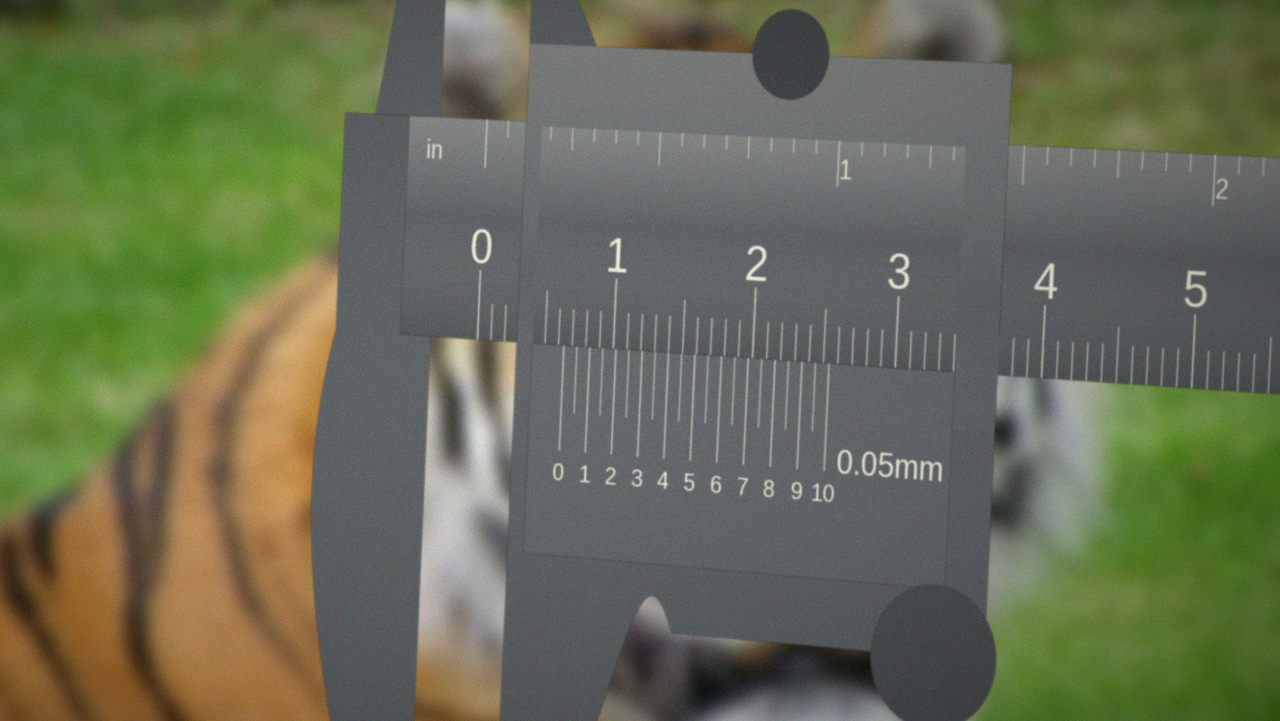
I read 6.4 mm
